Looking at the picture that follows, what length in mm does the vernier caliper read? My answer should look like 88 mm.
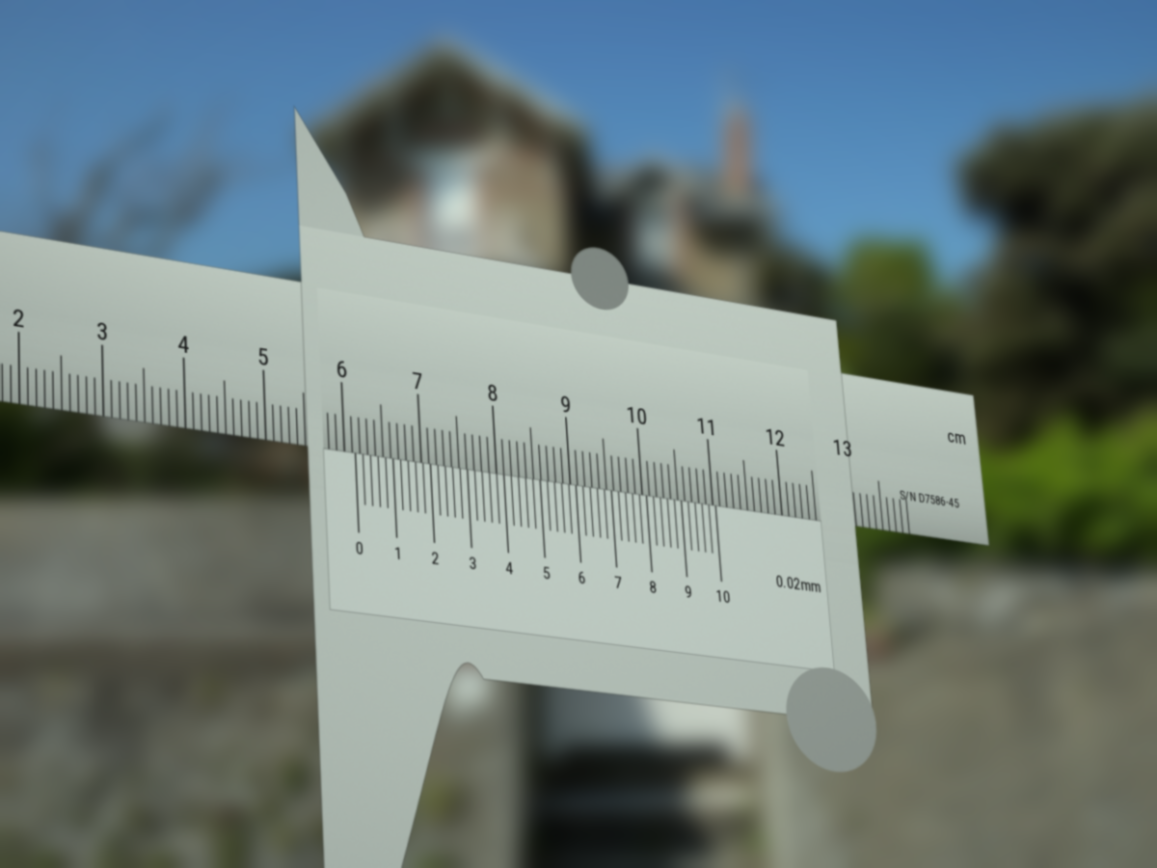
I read 61.4 mm
